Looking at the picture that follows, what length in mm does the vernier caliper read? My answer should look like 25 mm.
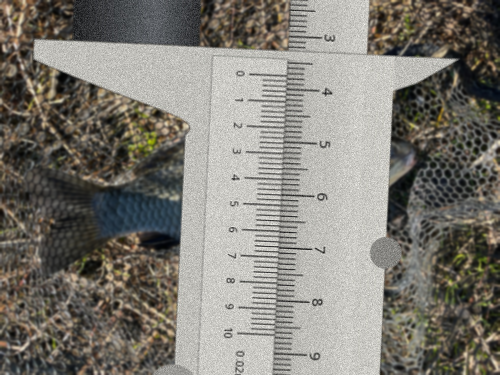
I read 37.5 mm
